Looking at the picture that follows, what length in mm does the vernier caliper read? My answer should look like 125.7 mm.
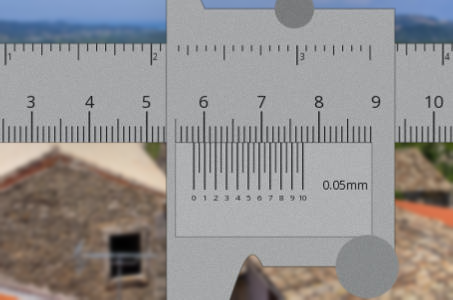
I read 58.2 mm
